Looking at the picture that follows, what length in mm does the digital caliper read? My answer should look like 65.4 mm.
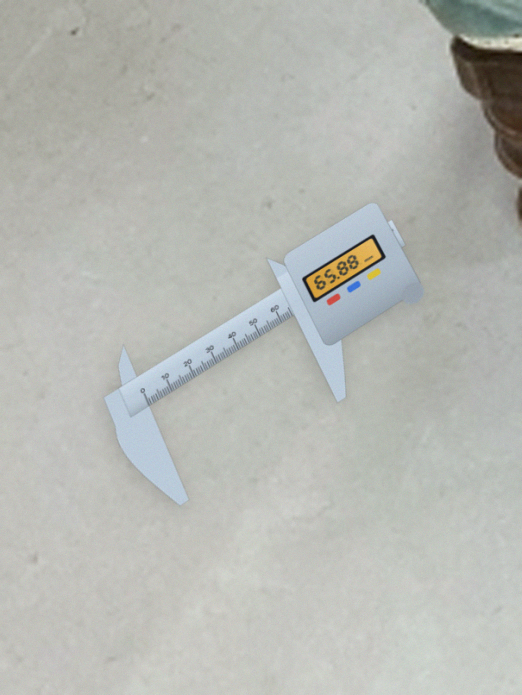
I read 65.88 mm
